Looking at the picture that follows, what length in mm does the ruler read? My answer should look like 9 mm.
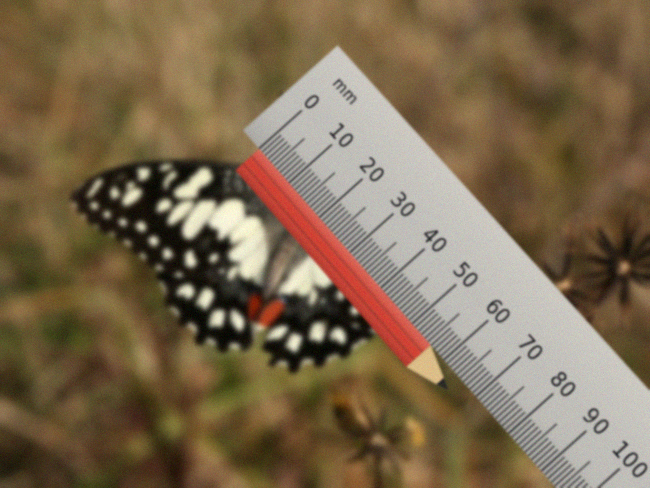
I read 65 mm
